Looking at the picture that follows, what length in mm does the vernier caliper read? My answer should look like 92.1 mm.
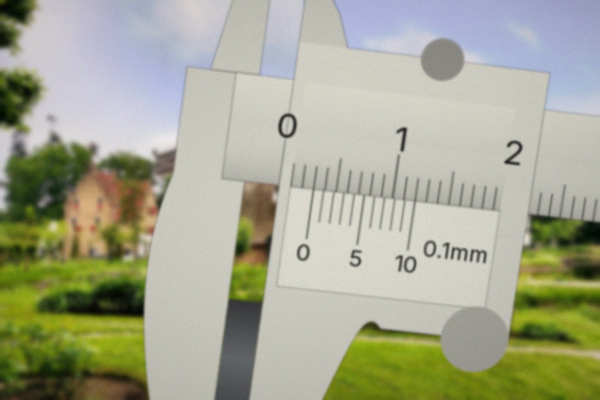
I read 3.0 mm
